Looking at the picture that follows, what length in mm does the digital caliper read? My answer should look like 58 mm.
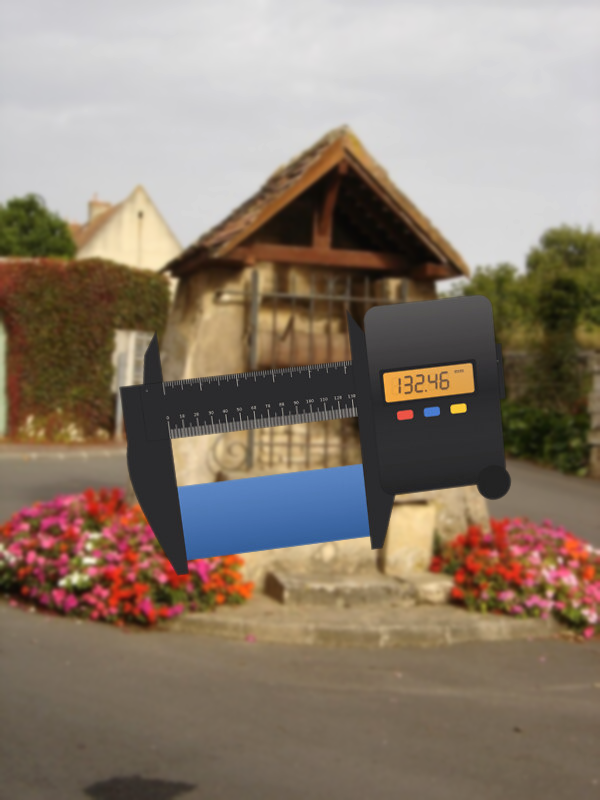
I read 132.46 mm
